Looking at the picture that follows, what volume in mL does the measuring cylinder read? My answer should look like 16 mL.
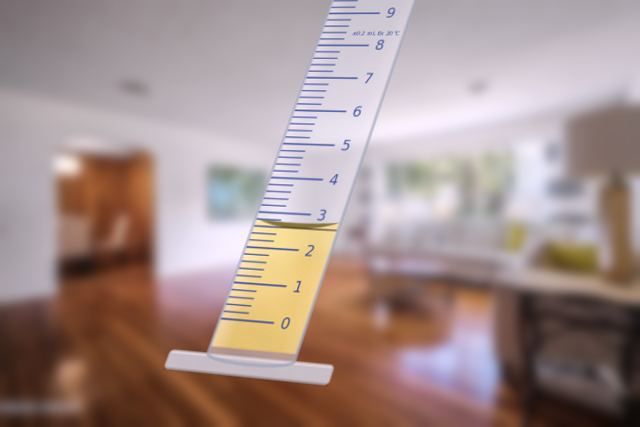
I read 2.6 mL
